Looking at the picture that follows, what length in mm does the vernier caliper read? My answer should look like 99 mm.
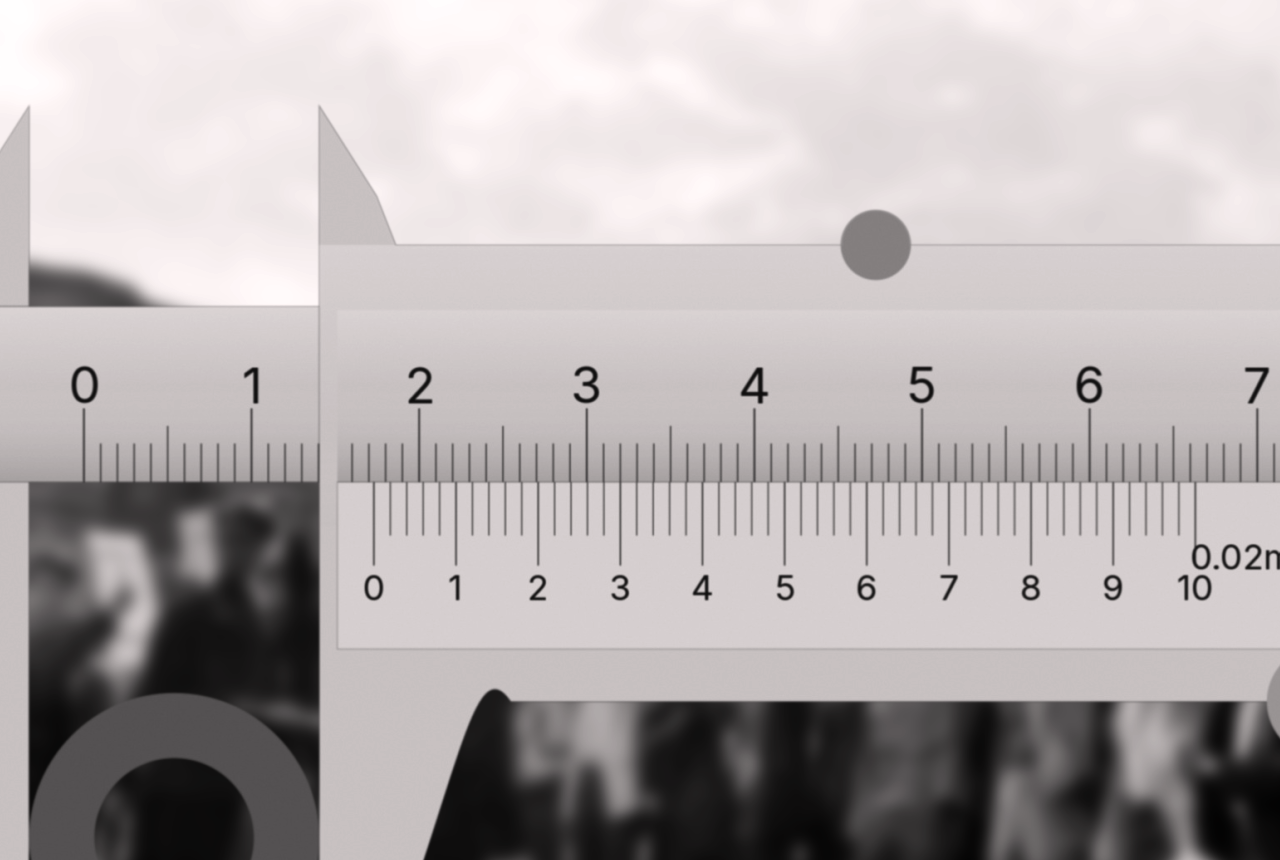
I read 17.3 mm
